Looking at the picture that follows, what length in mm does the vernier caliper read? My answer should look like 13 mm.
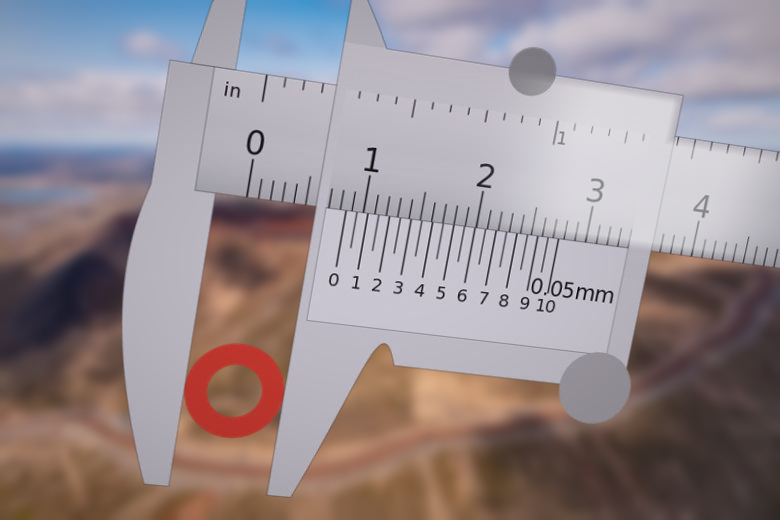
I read 8.5 mm
